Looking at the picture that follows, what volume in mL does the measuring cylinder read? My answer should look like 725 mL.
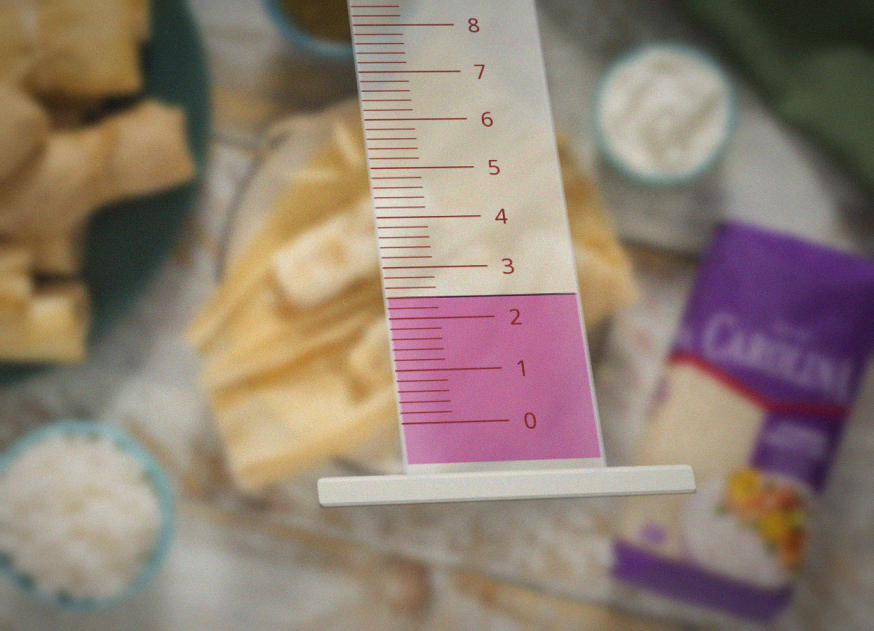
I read 2.4 mL
